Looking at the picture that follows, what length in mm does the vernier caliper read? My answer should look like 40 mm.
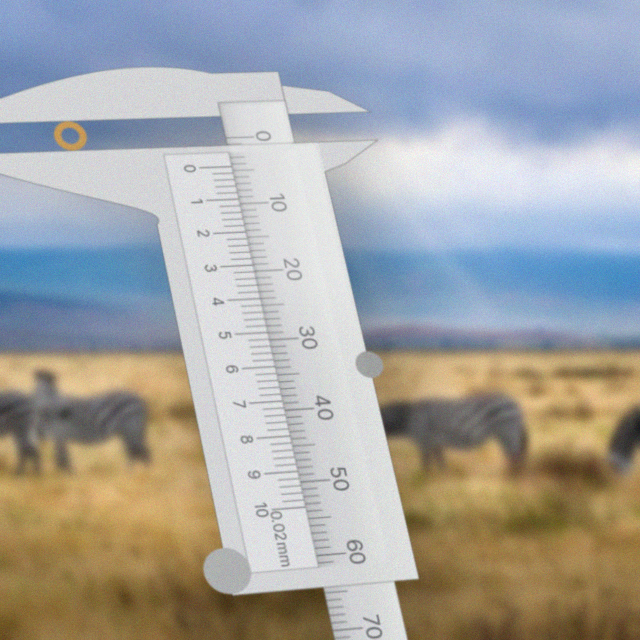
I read 4.4 mm
